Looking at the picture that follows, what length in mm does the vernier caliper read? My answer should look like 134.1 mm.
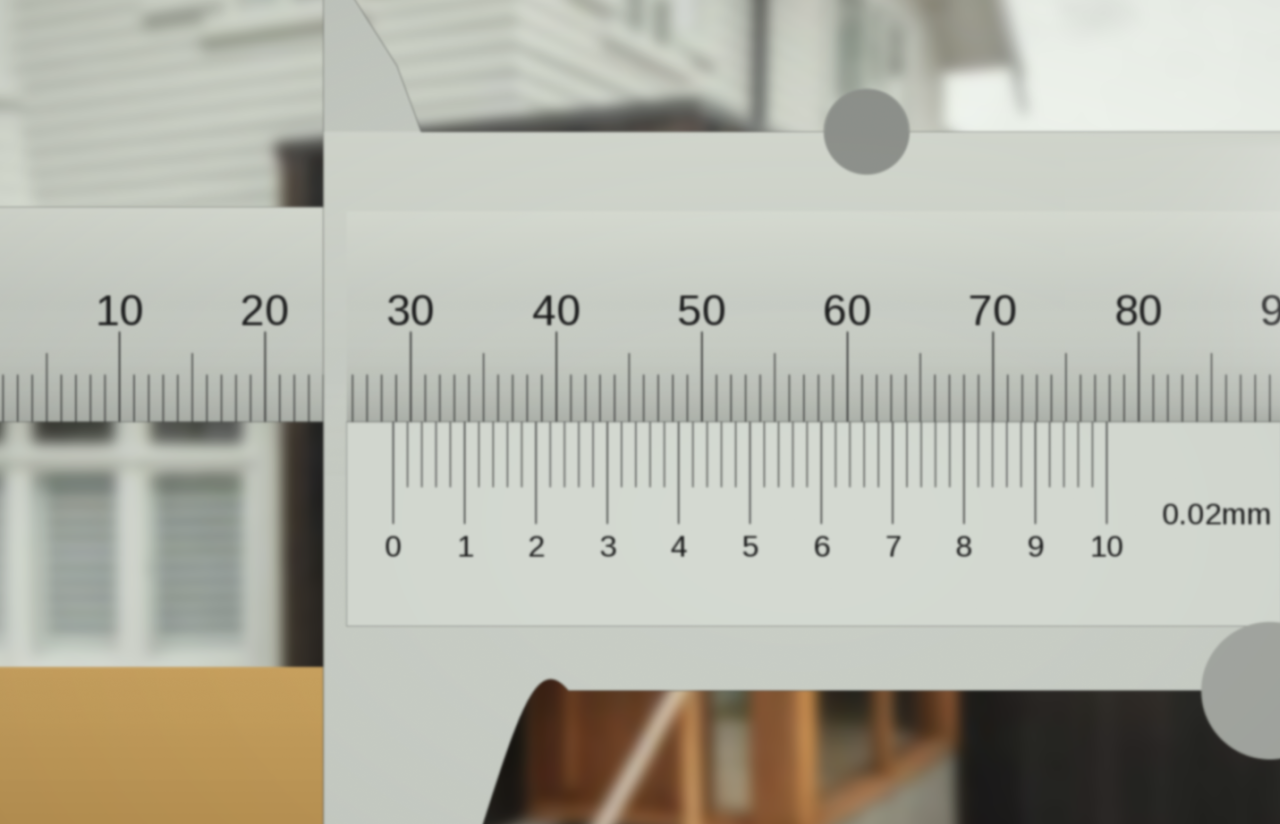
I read 28.8 mm
